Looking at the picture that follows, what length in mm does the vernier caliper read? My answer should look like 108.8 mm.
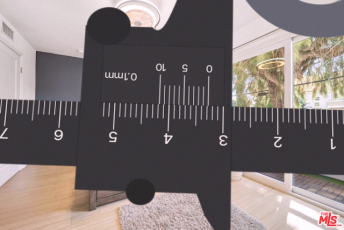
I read 32.8 mm
